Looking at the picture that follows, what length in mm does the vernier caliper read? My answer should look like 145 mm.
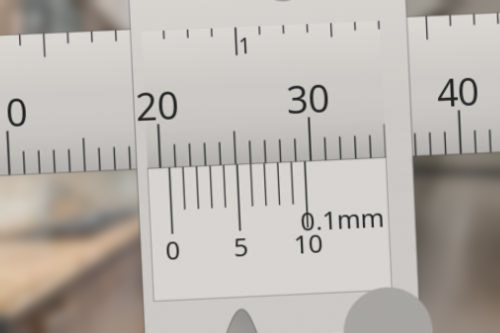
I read 20.6 mm
